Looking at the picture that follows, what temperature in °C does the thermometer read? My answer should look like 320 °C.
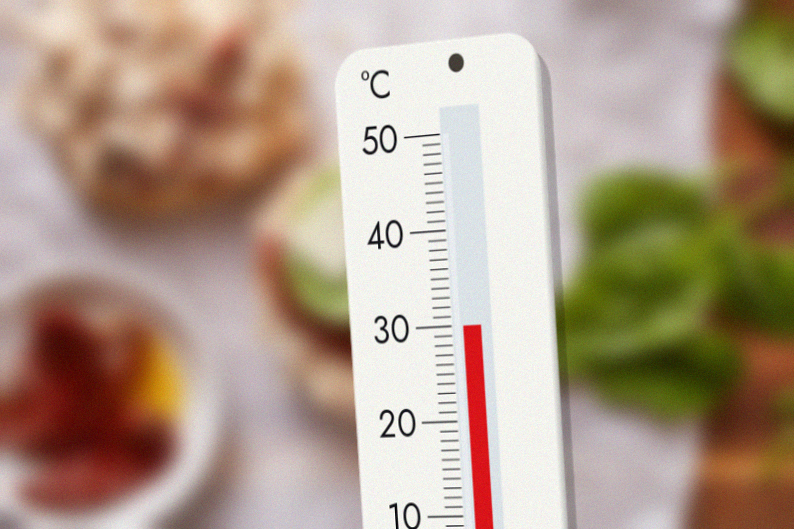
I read 30 °C
